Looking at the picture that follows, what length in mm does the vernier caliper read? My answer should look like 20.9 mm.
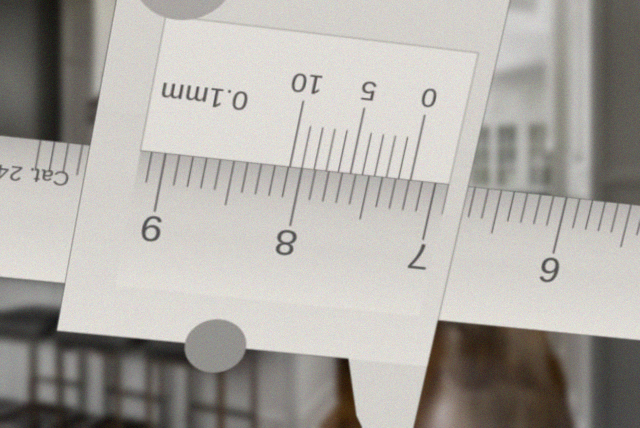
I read 71.9 mm
